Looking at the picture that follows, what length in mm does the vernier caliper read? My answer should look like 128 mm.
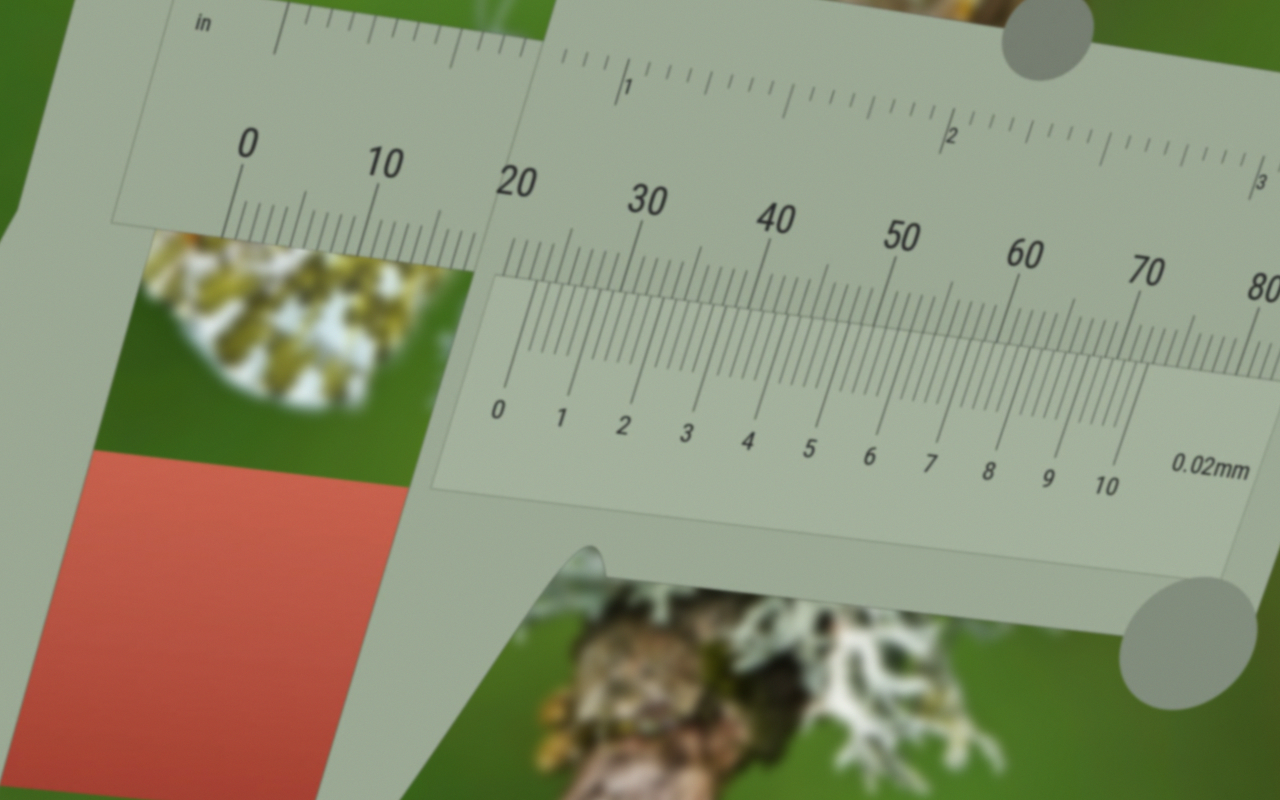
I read 23.6 mm
